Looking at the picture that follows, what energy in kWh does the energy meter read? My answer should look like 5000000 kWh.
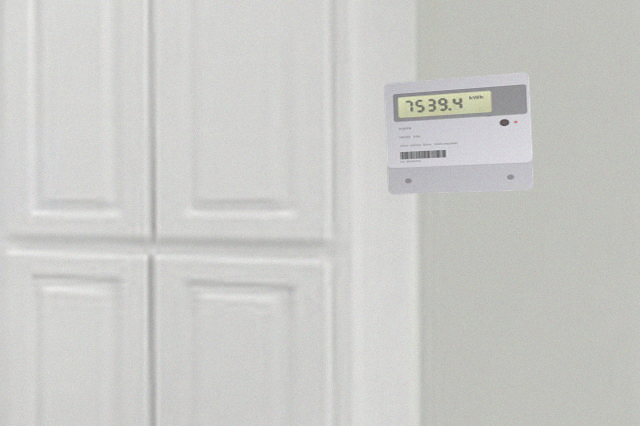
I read 7539.4 kWh
